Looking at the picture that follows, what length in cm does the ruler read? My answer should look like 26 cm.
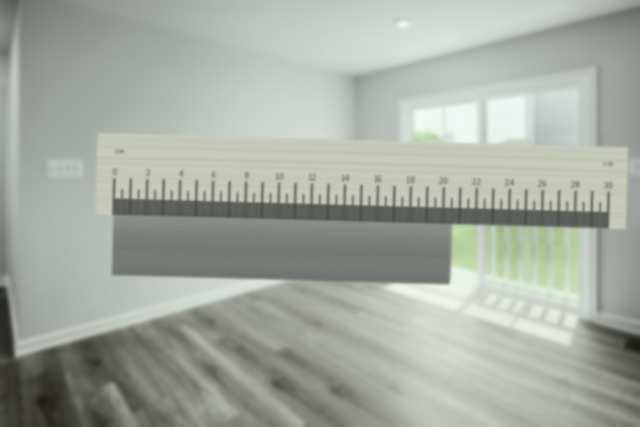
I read 20.5 cm
